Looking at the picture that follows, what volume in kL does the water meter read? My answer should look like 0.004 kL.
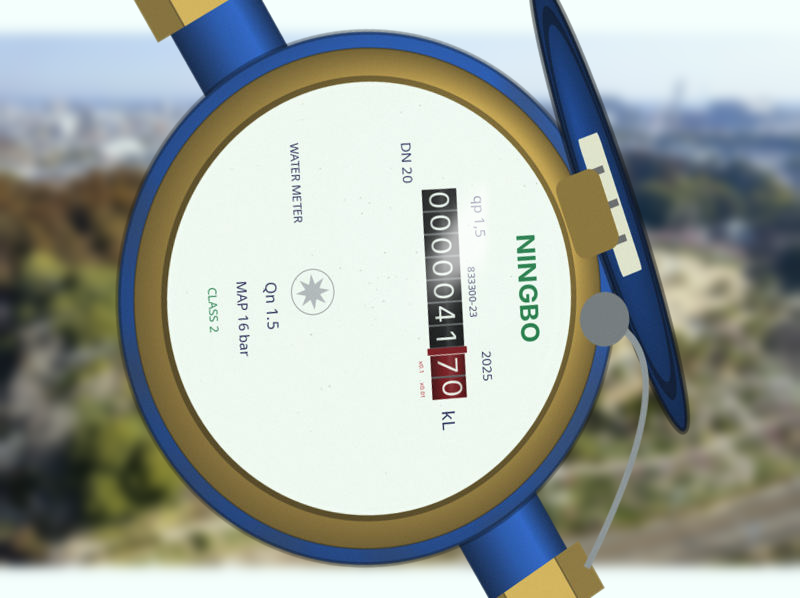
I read 41.70 kL
